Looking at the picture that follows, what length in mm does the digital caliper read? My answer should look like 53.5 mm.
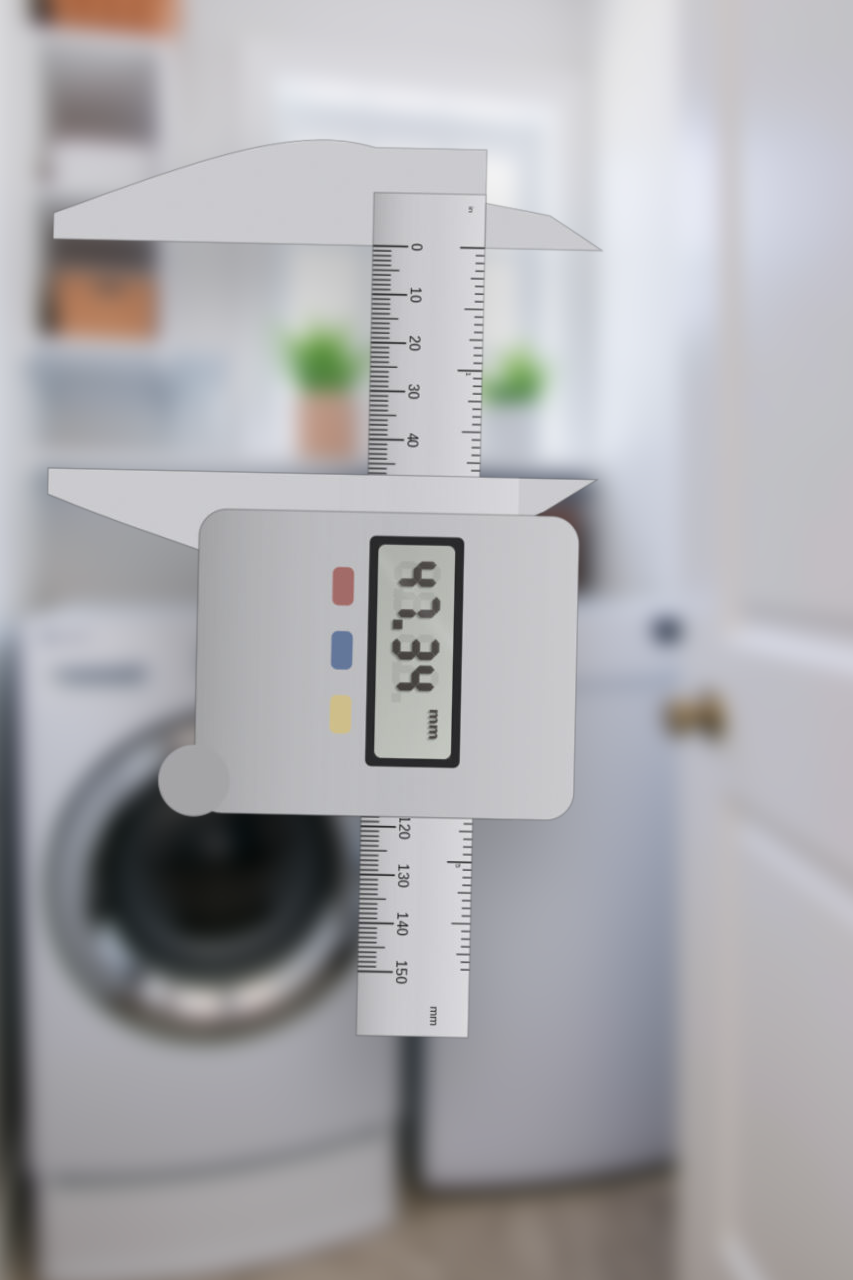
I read 47.34 mm
